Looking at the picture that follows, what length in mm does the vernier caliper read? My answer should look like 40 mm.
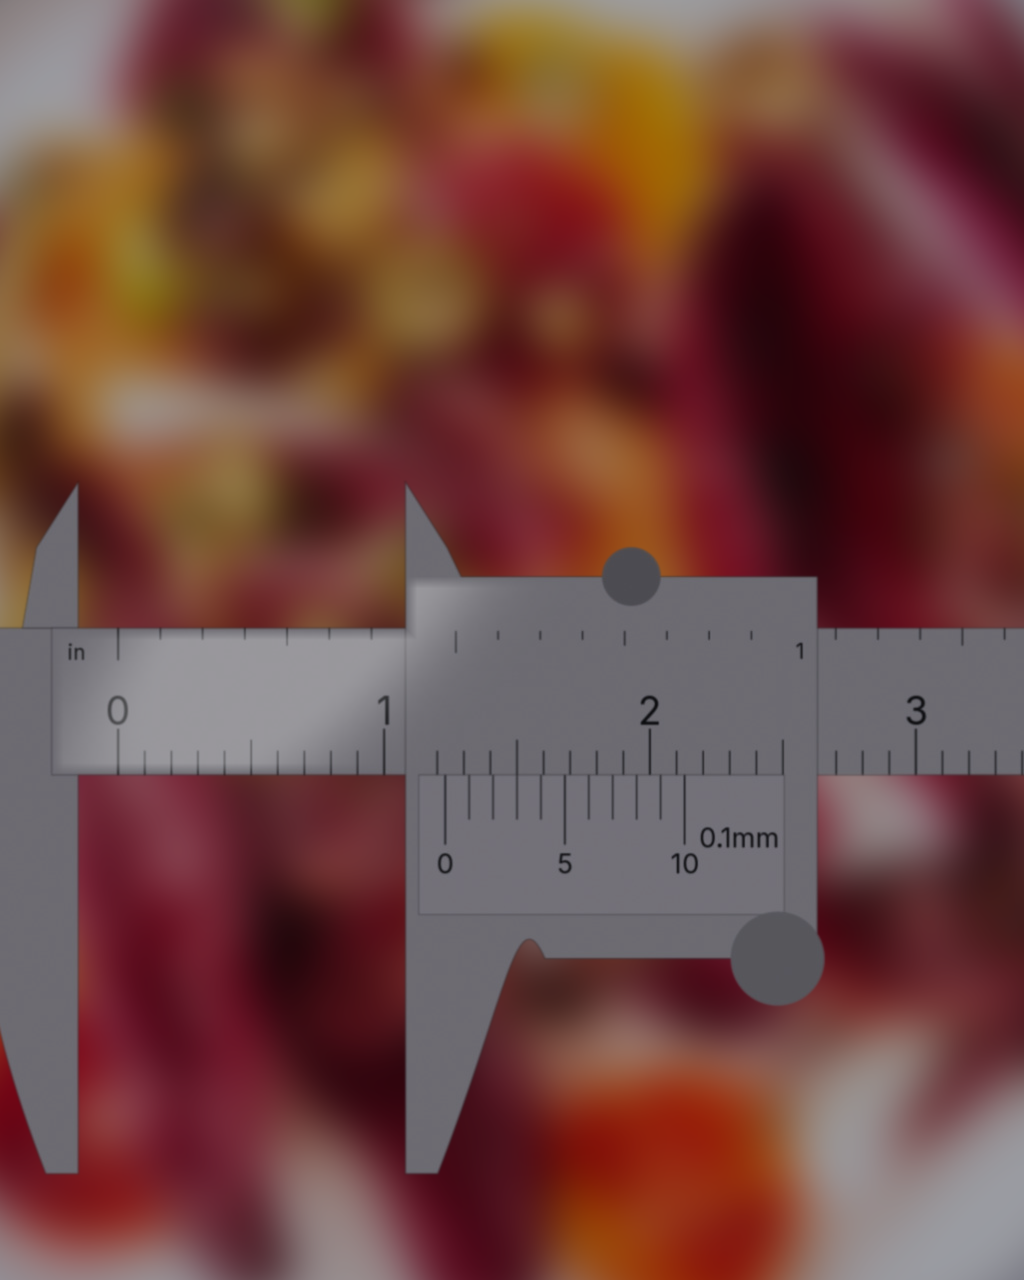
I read 12.3 mm
